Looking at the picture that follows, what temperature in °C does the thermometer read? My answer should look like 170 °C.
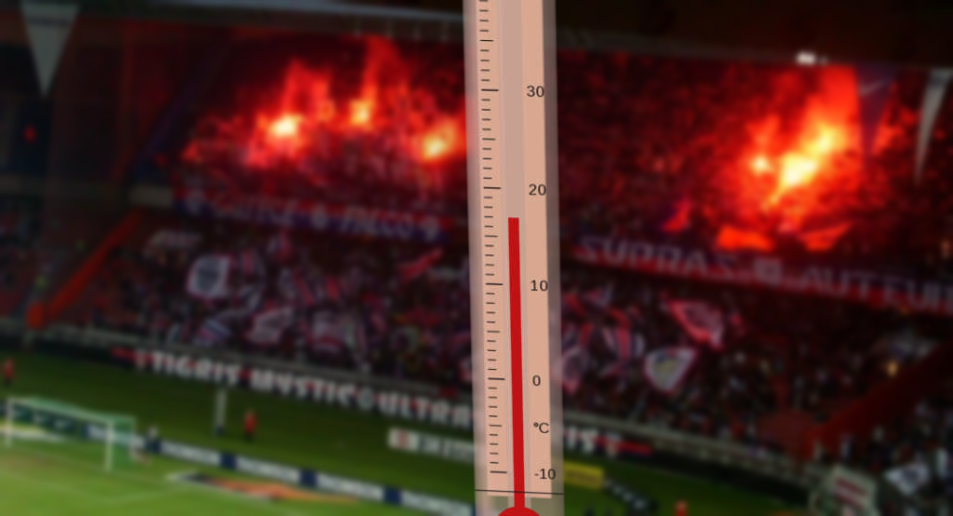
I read 17 °C
